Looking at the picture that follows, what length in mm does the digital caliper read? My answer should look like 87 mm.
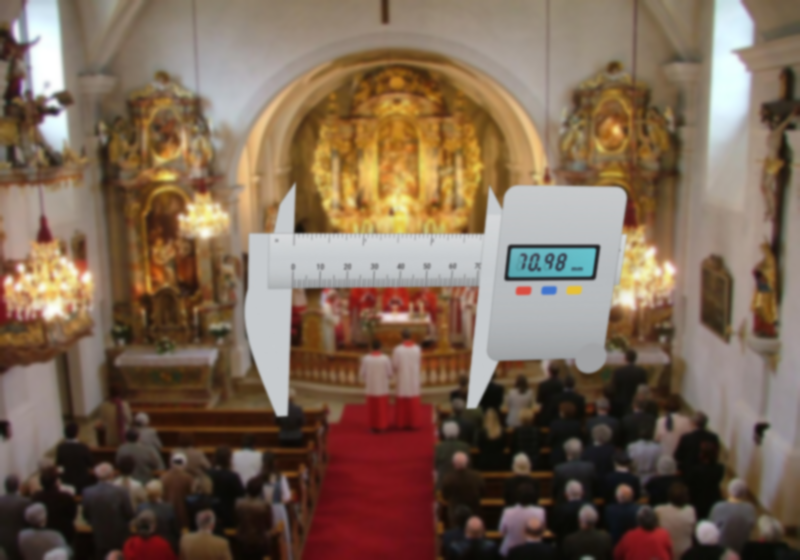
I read 70.98 mm
